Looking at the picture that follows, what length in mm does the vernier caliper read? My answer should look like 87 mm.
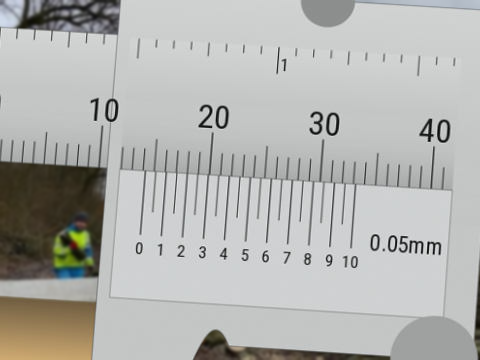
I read 14.2 mm
